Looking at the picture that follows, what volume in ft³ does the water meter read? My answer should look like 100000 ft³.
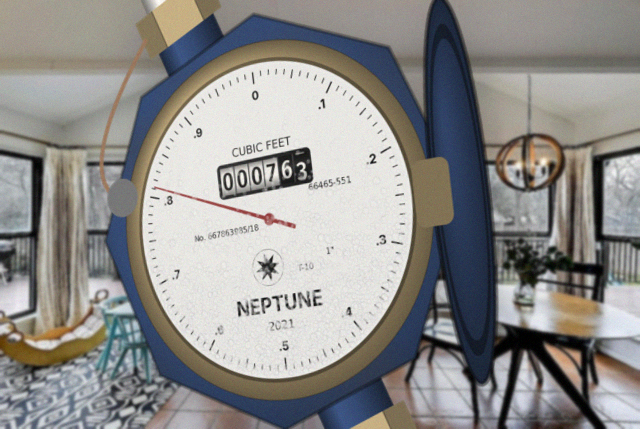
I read 762.81 ft³
